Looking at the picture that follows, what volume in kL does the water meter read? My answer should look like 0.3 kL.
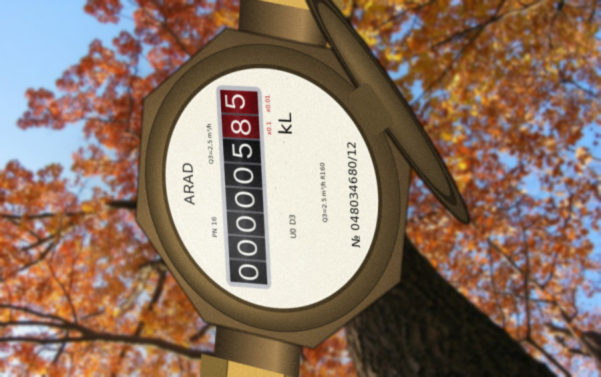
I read 5.85 kL
